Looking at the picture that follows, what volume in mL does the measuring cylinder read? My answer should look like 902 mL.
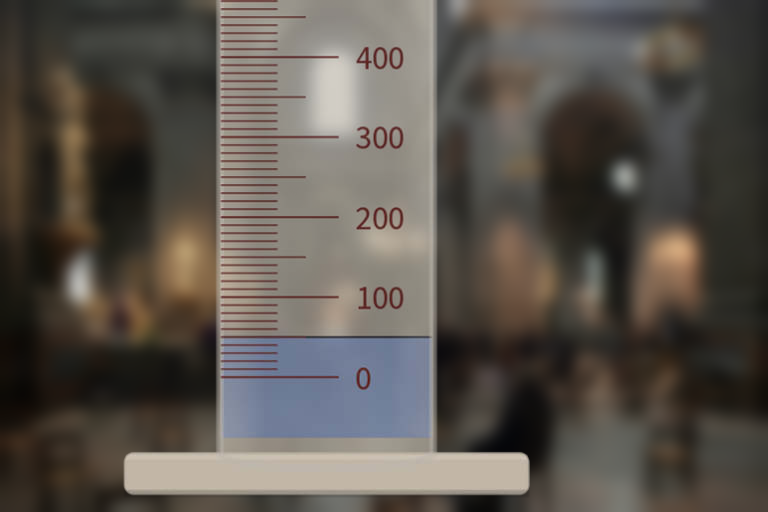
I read 50 mL
